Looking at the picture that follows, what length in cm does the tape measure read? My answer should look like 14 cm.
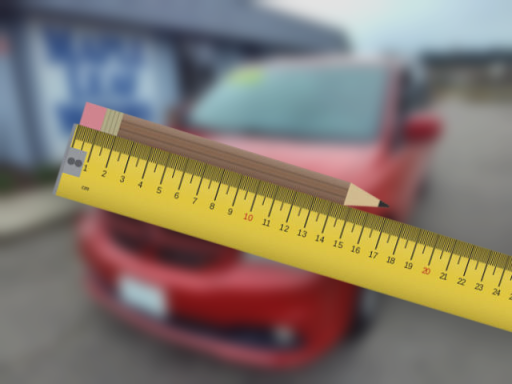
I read 17 cm
